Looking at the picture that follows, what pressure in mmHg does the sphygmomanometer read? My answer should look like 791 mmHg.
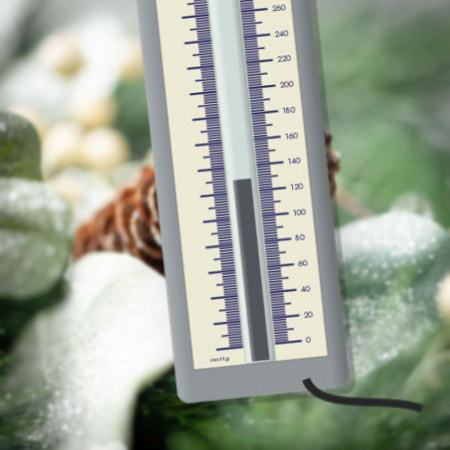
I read 130 mmHg
